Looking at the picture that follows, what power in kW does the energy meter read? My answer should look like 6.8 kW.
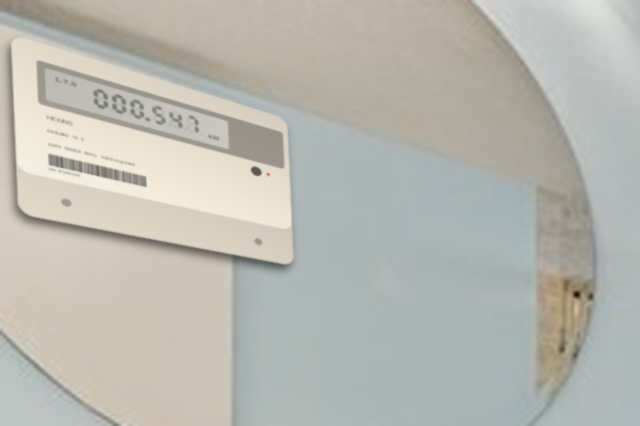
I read 0.547 kW
